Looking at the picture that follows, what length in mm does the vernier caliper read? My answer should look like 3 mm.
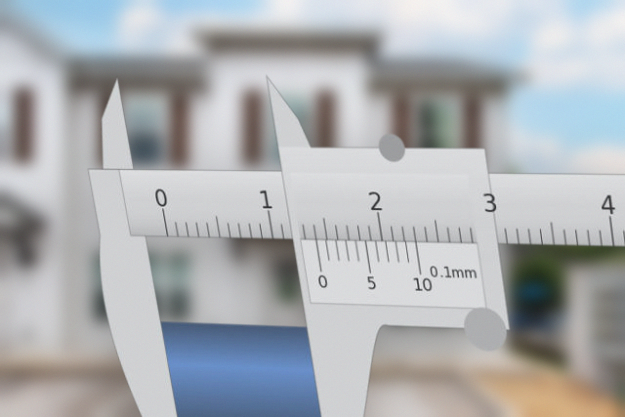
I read 14.0 mm
